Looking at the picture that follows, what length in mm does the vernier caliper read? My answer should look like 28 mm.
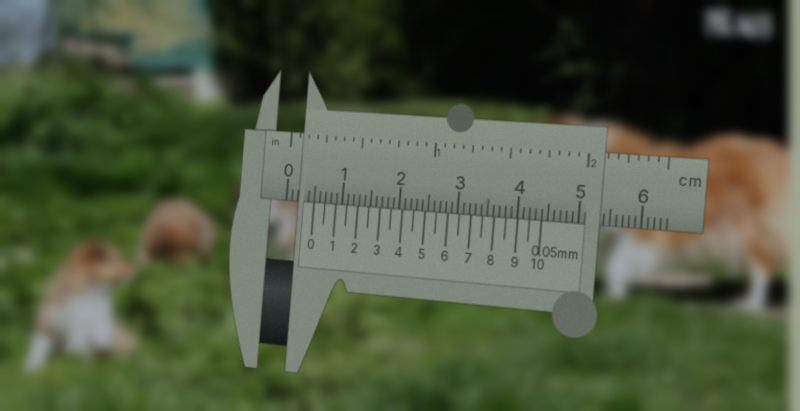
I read 5.0 mm
